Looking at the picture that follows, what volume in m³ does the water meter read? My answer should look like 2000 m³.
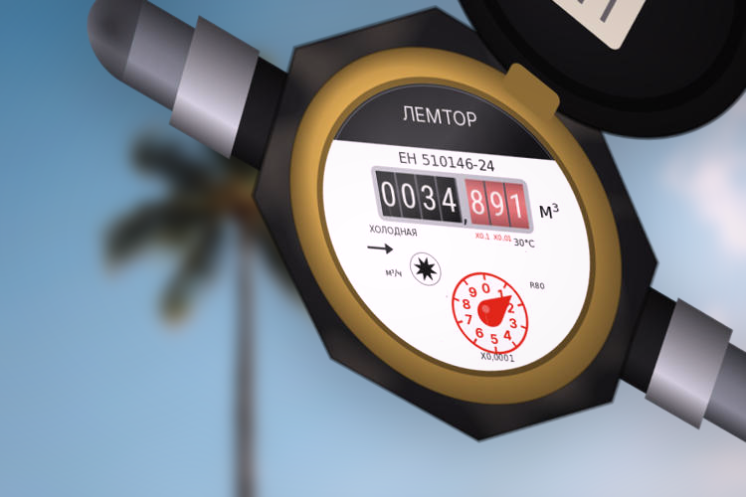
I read 34.8911 m³
